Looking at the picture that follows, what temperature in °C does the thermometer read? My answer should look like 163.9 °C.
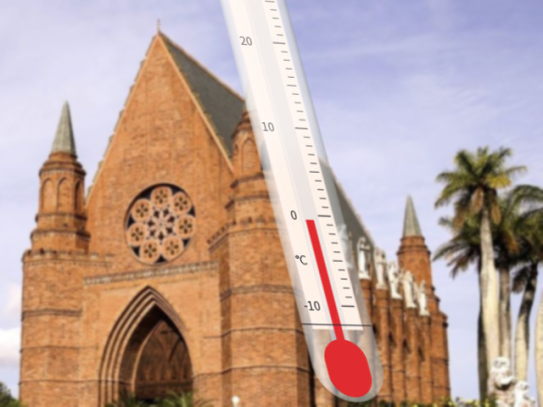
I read -0.5 °C
